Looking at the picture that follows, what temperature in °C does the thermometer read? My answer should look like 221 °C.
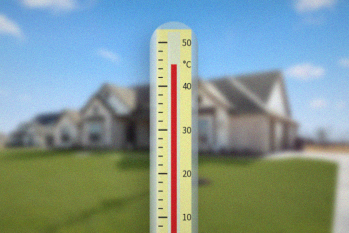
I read 45 °C
